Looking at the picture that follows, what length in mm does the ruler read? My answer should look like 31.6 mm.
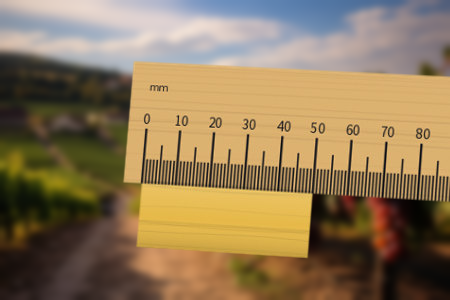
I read 50 mm
